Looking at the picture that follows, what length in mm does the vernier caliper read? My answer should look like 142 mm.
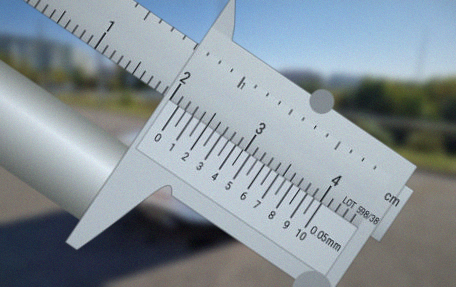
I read 21.2 mm
